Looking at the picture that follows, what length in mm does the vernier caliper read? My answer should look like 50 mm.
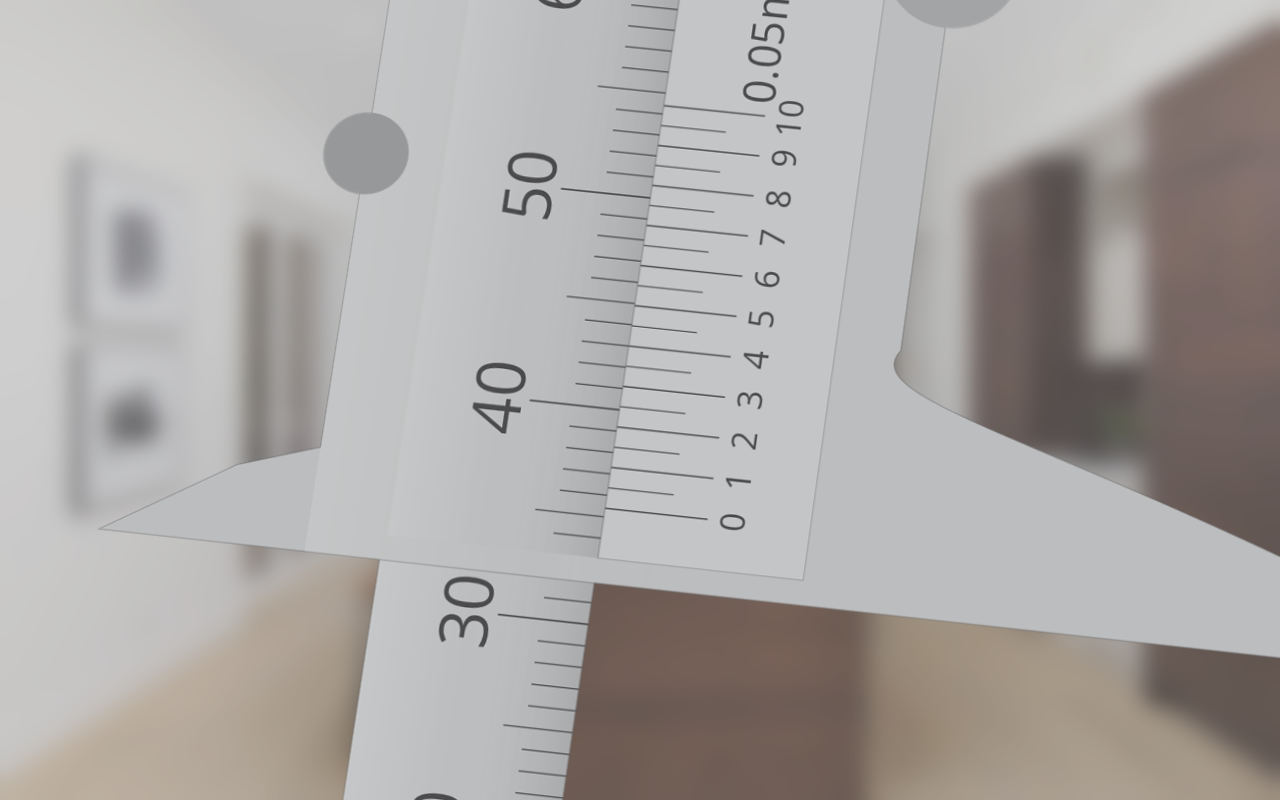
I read 35.4 mm
